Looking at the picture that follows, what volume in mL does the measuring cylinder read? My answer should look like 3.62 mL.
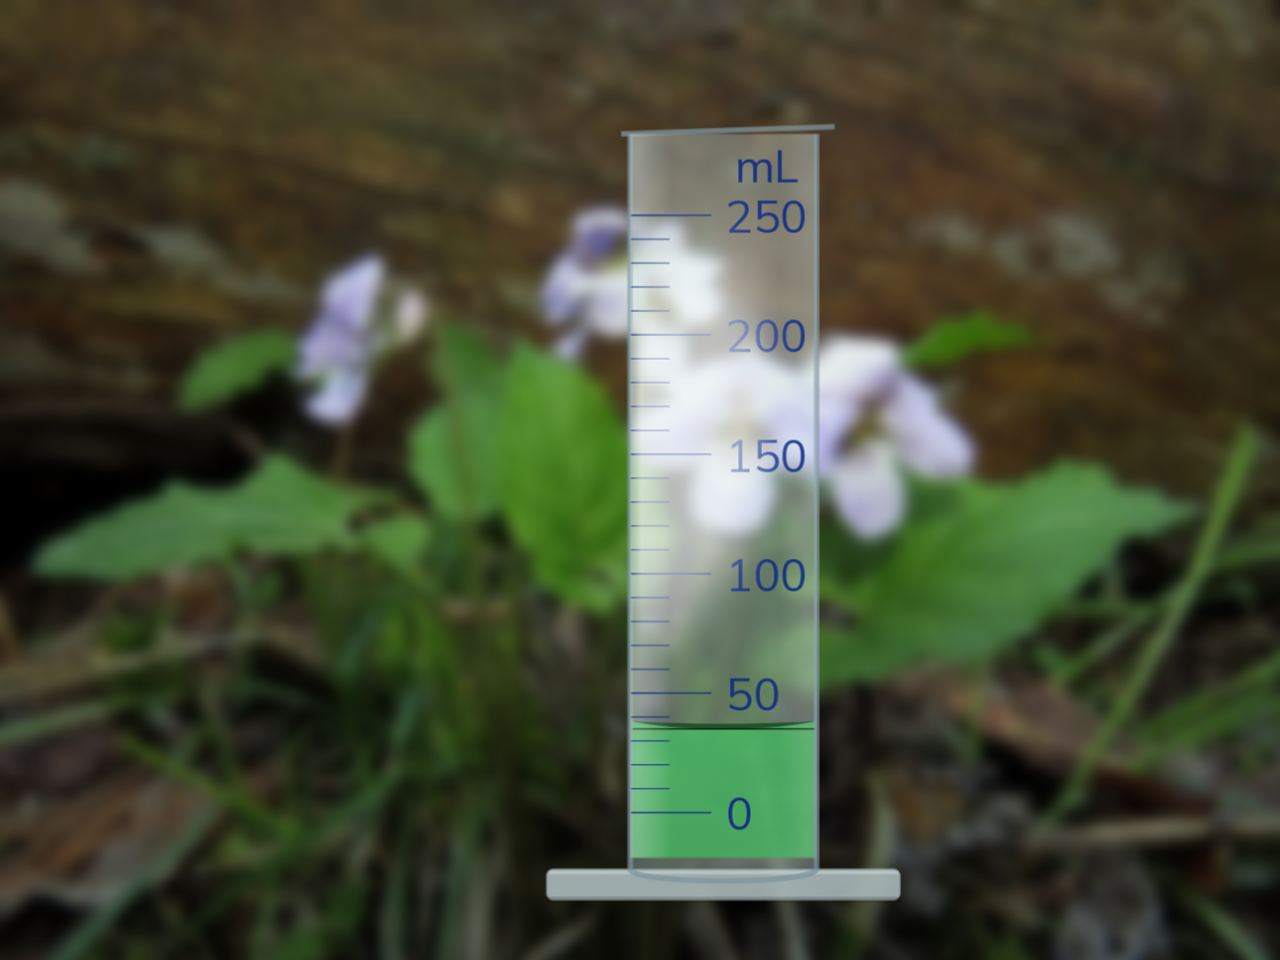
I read 35 mL
